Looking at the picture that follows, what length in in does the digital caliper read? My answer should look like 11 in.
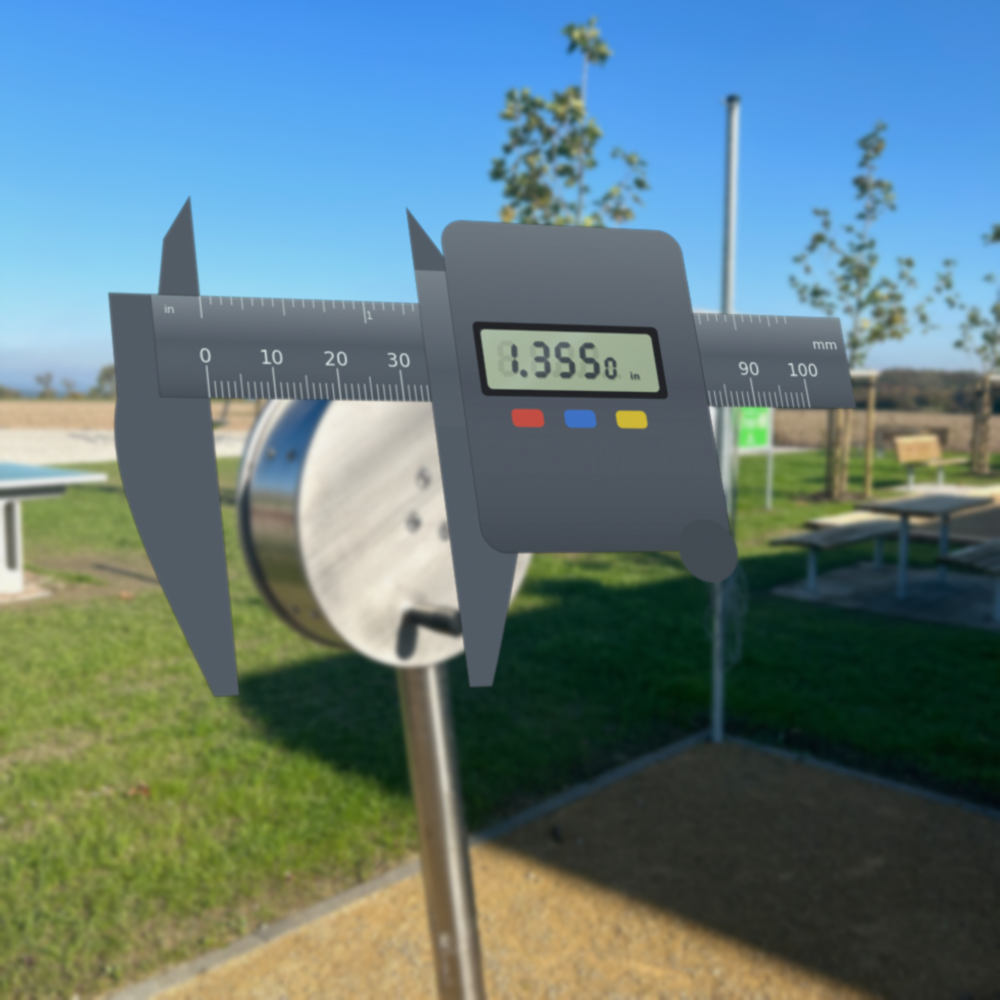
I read 1.3550 in
